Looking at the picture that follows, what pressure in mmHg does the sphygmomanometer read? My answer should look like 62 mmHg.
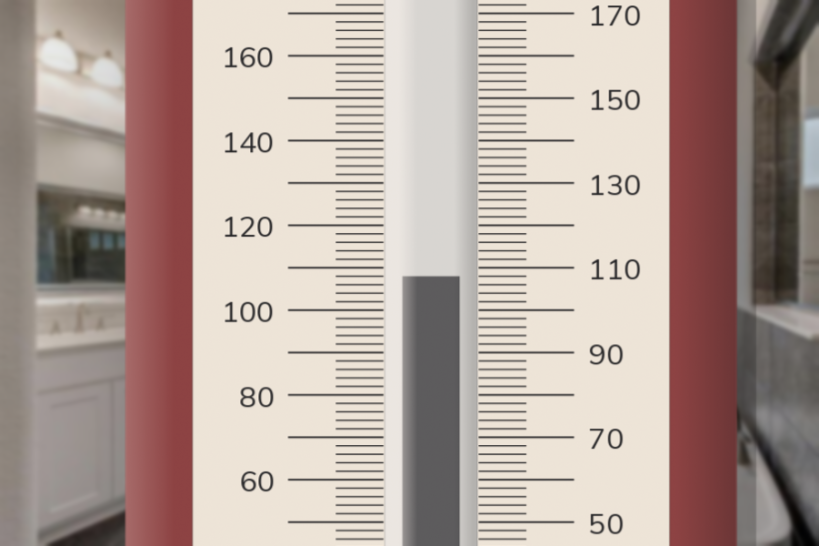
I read 108 mmHg
